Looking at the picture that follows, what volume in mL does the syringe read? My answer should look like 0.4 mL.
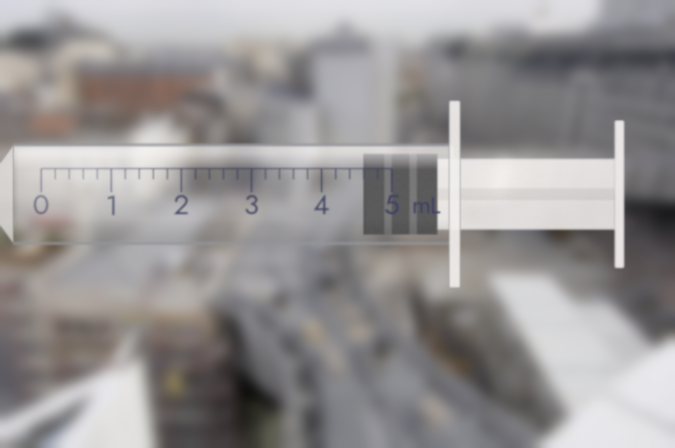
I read 4.6 mL
